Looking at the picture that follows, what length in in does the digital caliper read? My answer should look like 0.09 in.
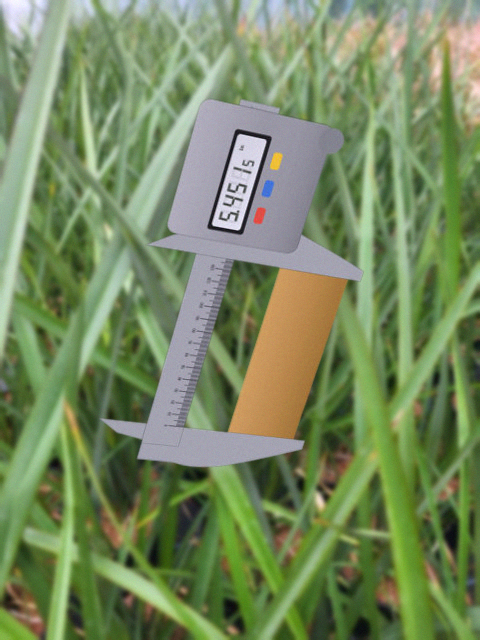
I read 5.4515 in
